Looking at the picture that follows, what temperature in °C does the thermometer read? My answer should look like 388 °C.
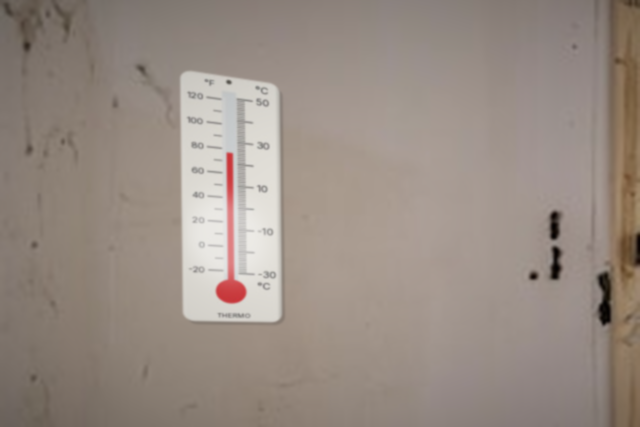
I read 25 °C
